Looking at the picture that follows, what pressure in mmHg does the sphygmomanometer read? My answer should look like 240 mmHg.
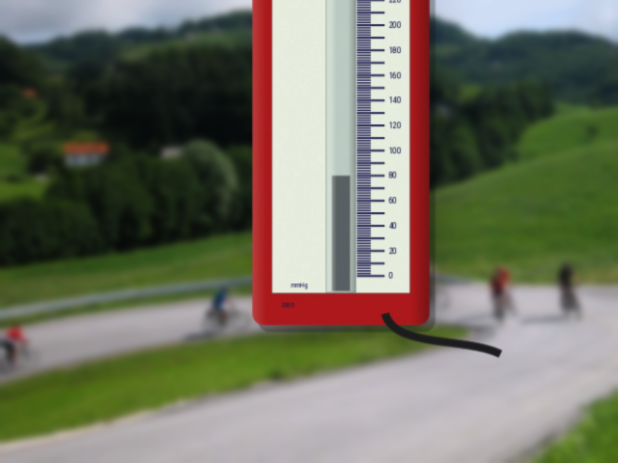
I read 80 mmHg
